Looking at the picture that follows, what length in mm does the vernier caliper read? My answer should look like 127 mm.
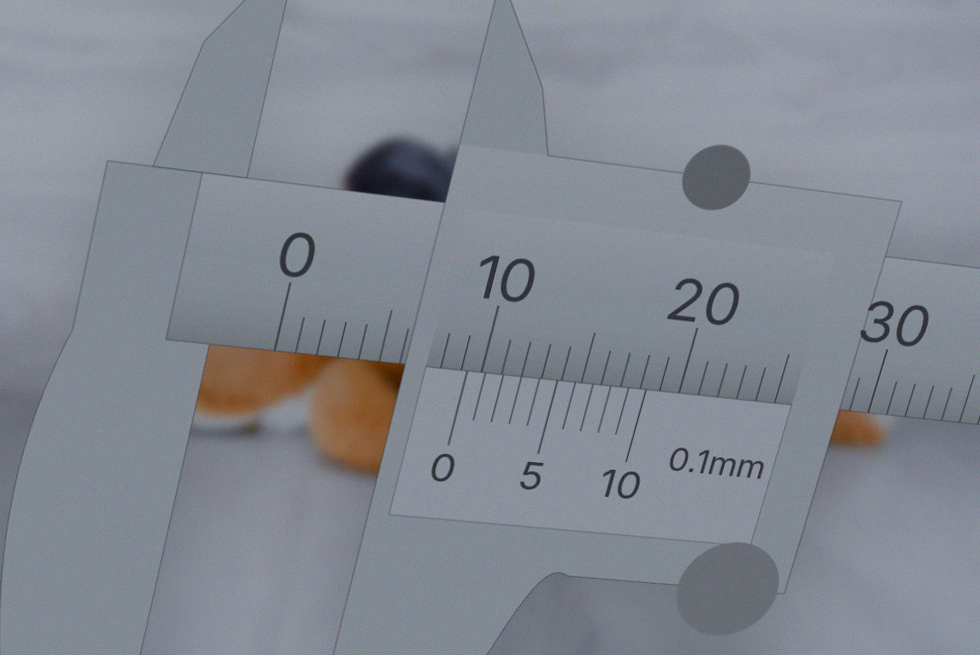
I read 9.3 mm
